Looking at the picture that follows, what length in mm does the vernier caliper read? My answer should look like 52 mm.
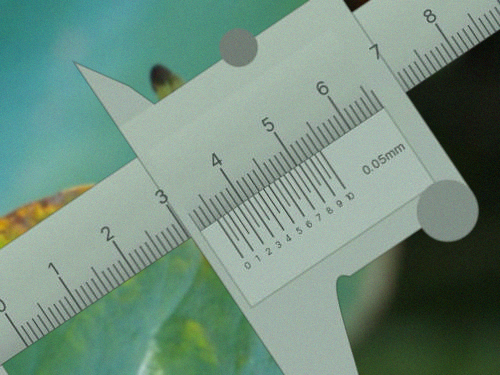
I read 35.2 mm
